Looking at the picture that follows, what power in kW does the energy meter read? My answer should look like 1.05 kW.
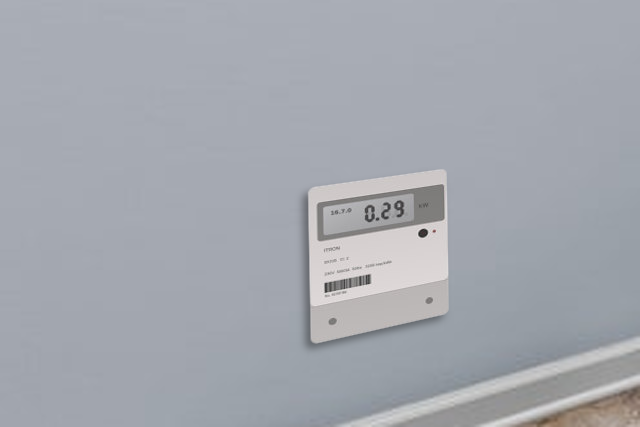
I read 0.29 kW
